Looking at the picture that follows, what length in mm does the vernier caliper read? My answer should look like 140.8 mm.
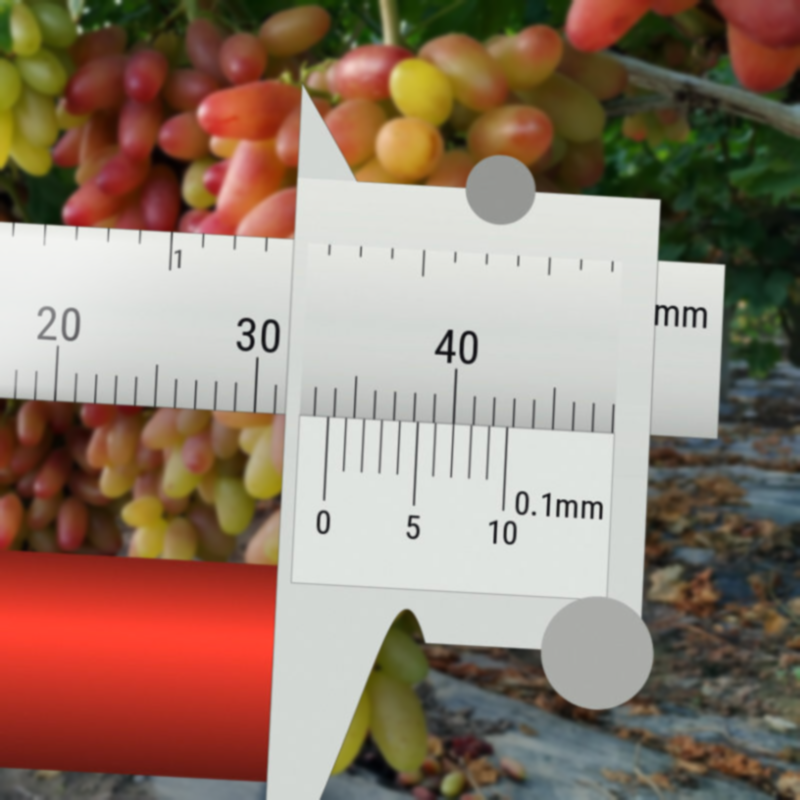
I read 33.7 mm
